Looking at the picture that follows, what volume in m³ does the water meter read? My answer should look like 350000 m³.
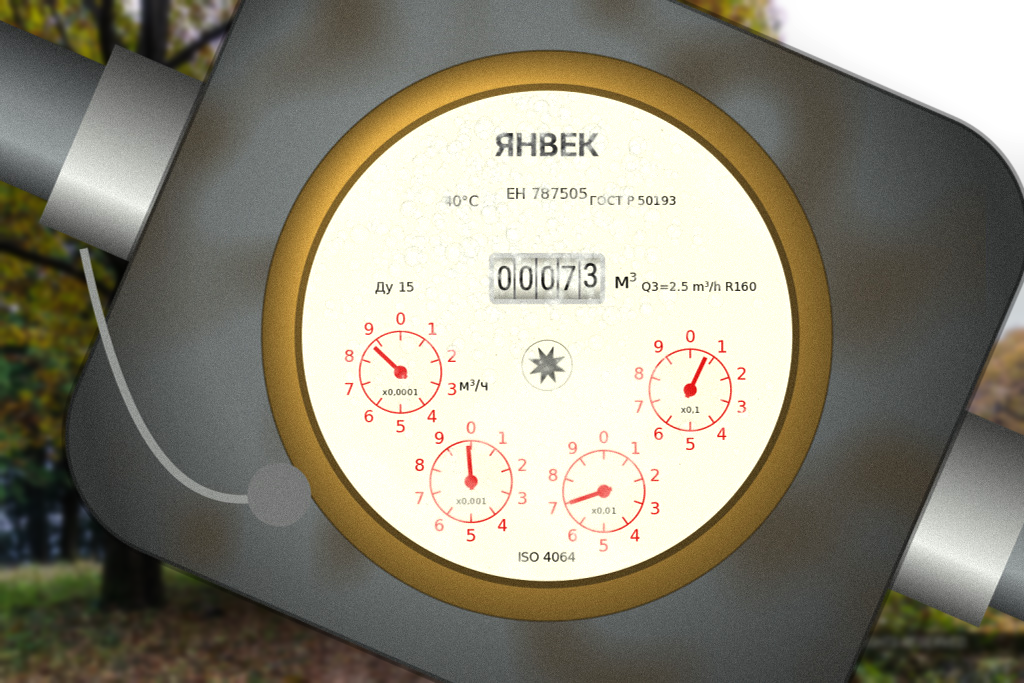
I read 73.0698 m³
